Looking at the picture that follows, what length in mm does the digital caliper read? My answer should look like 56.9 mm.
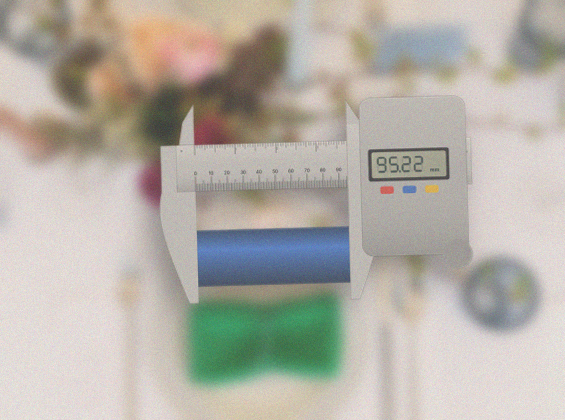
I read 95.22 mm
